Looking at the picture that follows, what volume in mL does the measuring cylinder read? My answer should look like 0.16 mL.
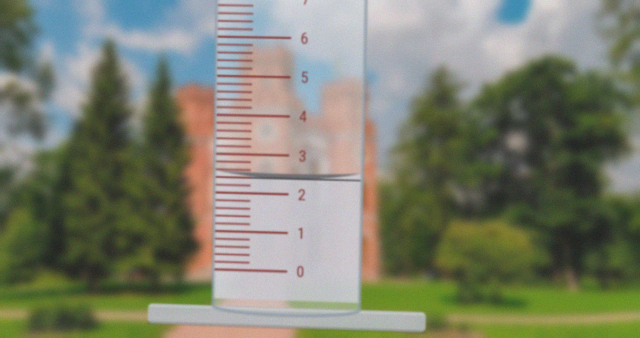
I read 2.4 mL
